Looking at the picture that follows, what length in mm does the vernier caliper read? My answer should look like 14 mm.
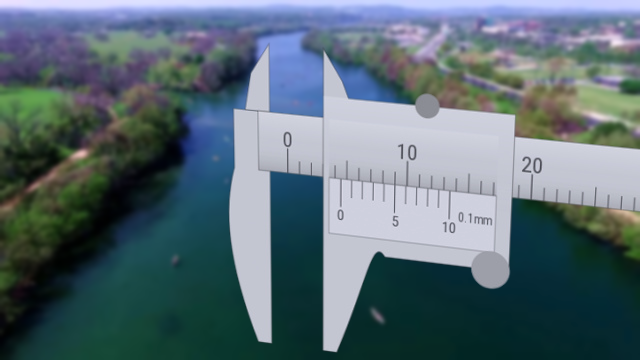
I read 4.5 mm
